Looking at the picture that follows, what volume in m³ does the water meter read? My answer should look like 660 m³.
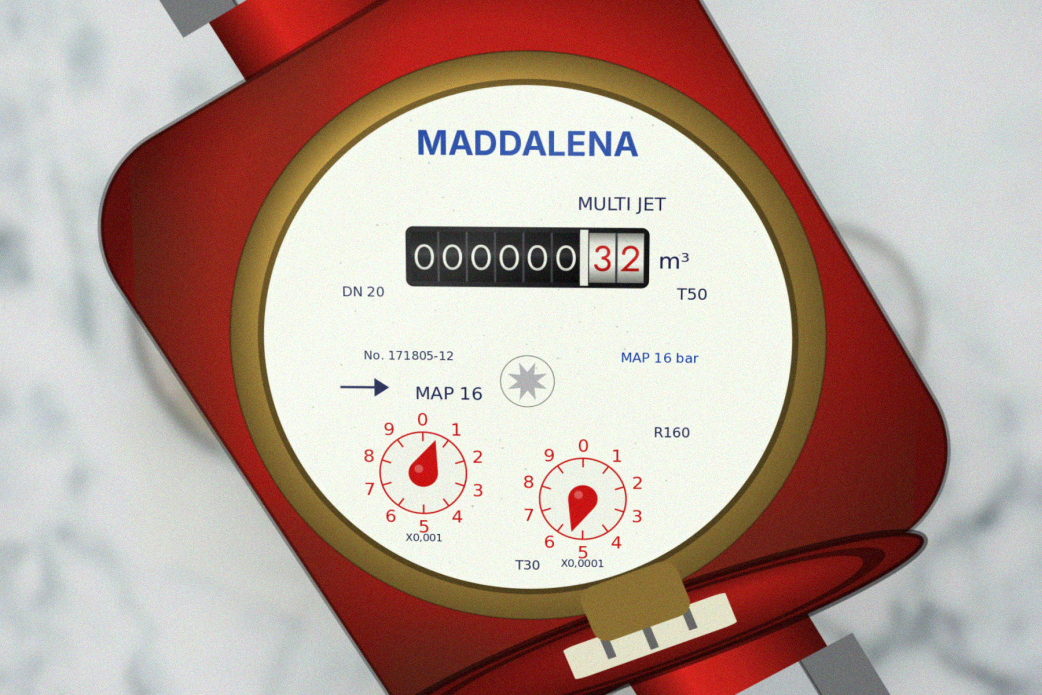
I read 0.3205 m³
